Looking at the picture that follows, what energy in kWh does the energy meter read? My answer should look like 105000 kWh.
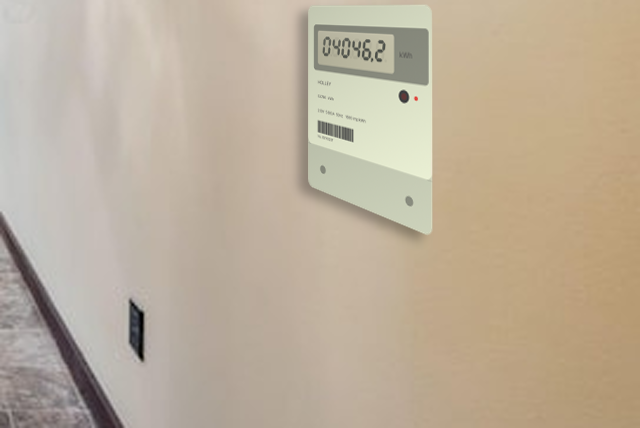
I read 4046.2 kWh
